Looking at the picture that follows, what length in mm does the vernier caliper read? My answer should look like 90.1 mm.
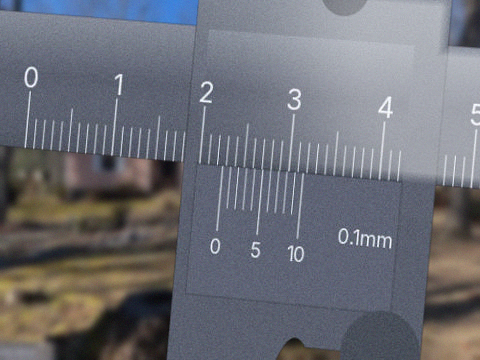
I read 22.6 mm
